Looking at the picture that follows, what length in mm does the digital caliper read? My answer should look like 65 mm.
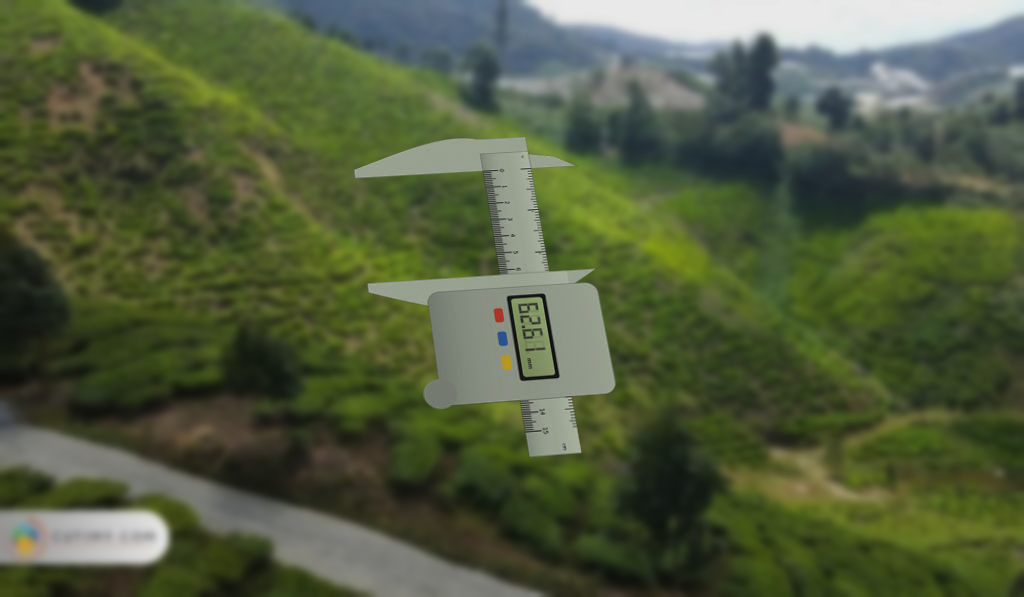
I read 62.61 mm
